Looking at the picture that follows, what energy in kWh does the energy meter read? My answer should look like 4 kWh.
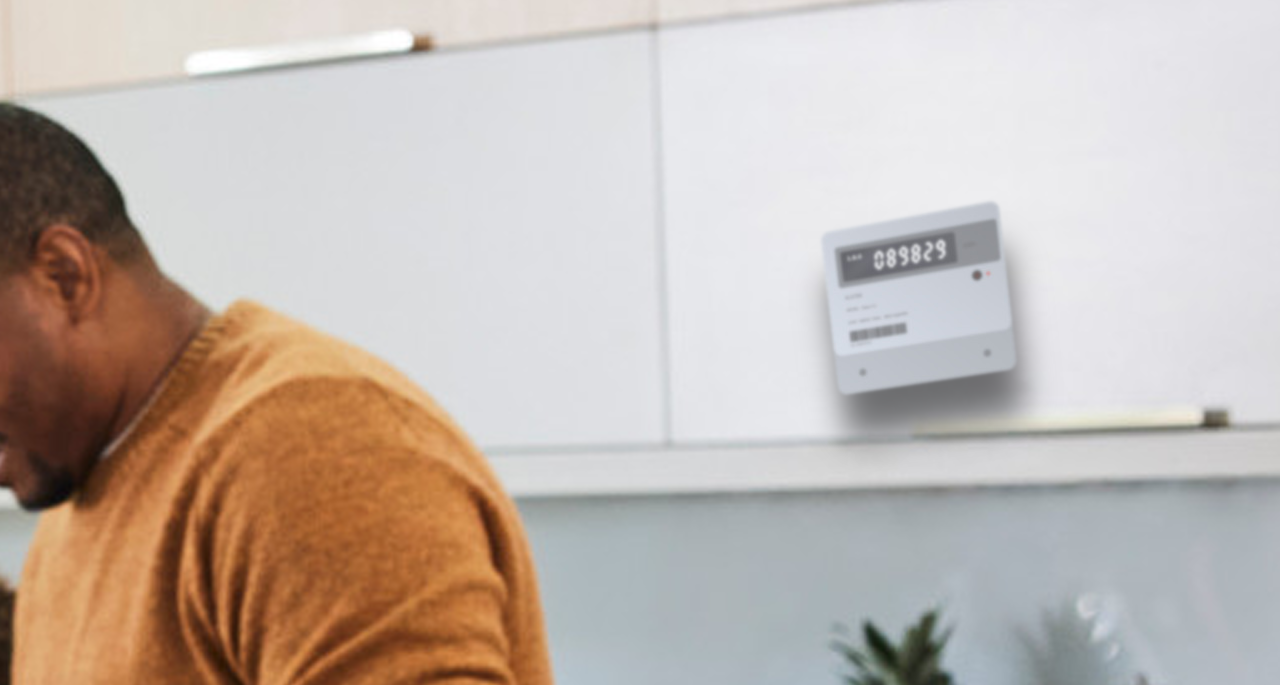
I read 89829 kWh
